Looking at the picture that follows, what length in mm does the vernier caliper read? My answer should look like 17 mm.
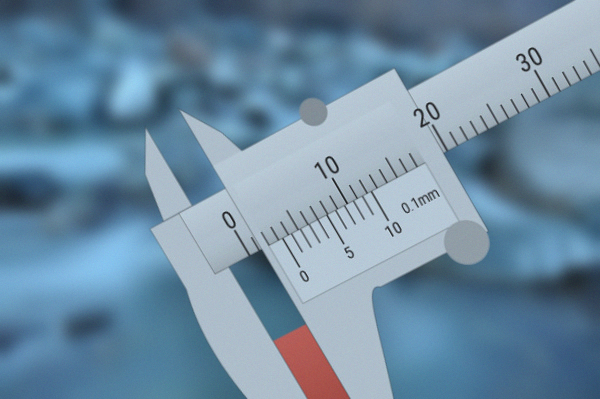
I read 3.4 mm
